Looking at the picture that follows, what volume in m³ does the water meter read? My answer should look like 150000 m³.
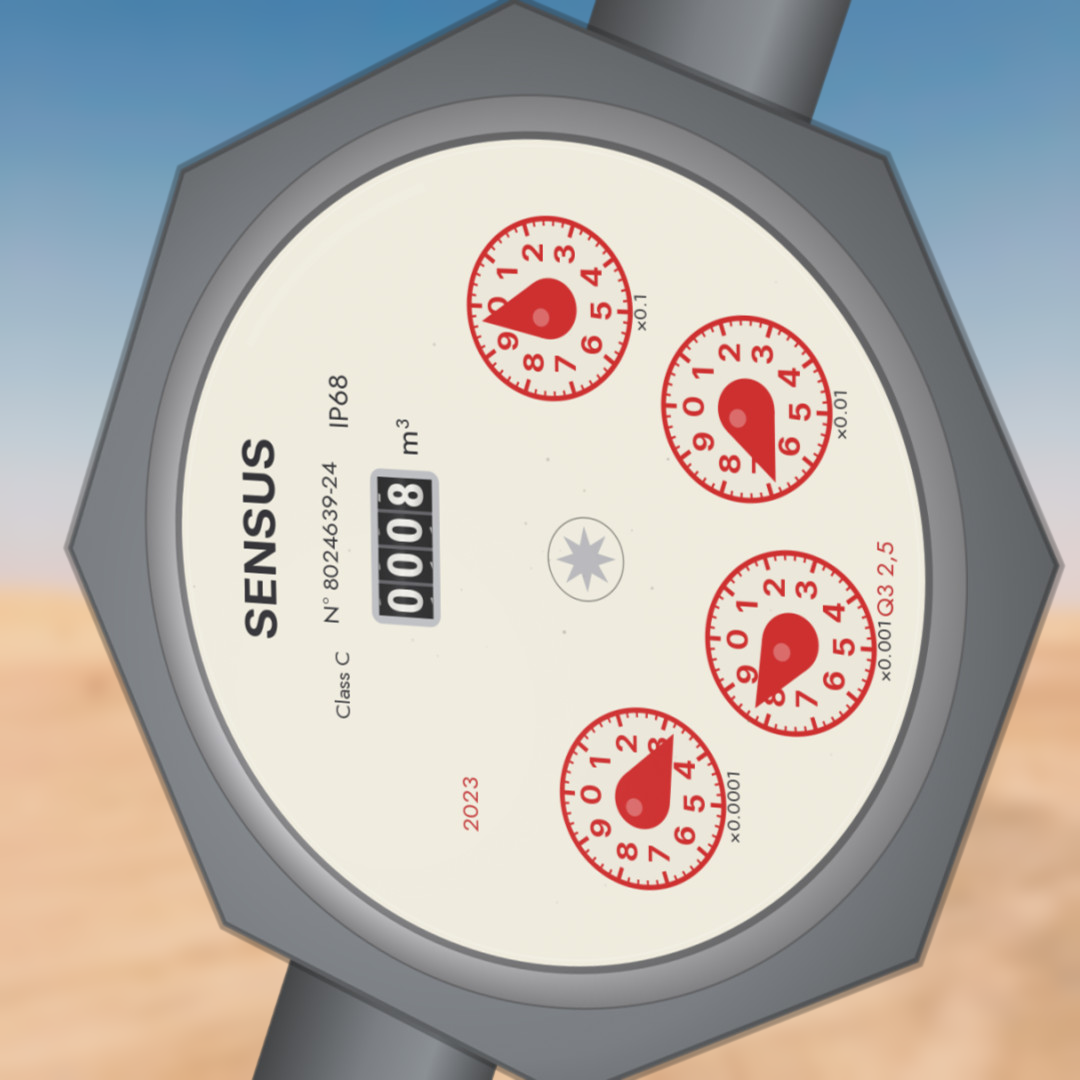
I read 7.9683 m³
